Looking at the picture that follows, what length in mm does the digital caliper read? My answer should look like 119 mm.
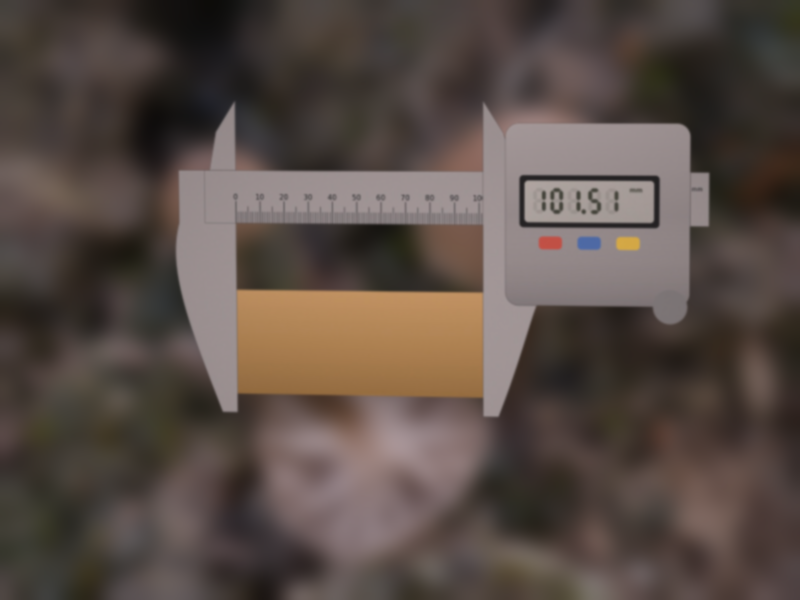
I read 101.51 mm
